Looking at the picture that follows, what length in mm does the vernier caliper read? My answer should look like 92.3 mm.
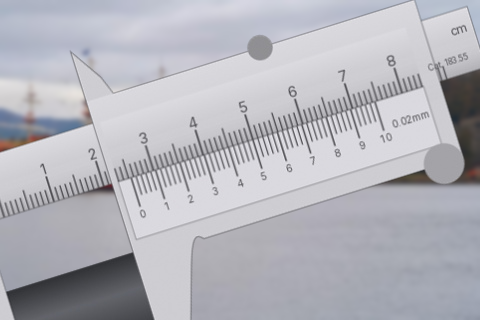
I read 25.5 mm
